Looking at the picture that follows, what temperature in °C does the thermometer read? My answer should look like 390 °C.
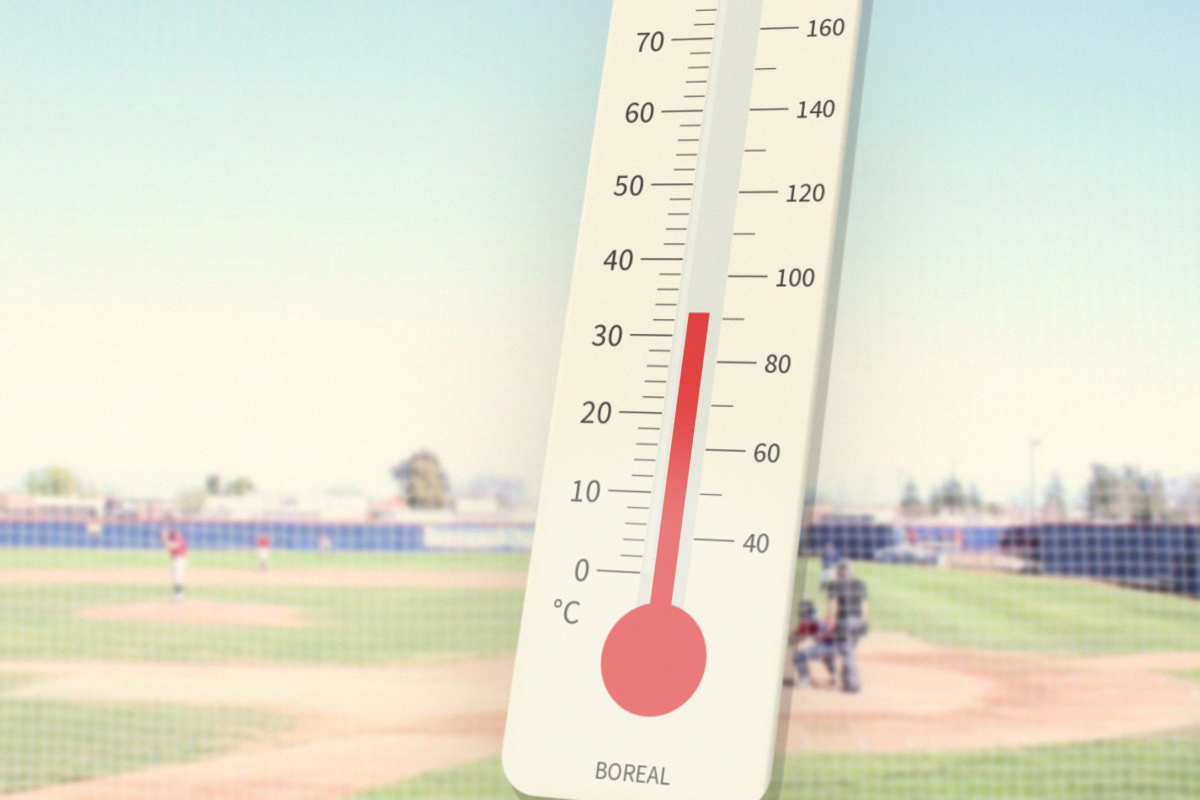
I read 33 °C
